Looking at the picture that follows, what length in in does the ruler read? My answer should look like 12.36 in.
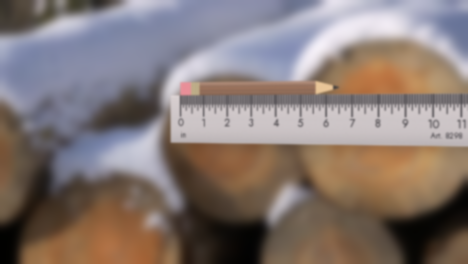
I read 6.5 in
